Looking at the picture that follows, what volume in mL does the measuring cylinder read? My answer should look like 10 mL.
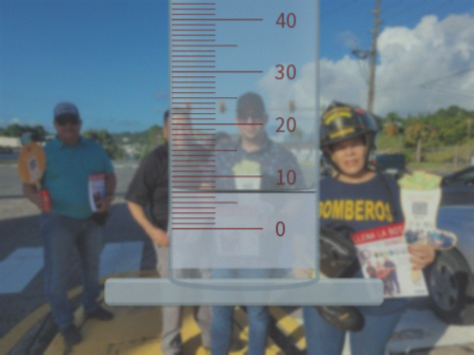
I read 7 mL
